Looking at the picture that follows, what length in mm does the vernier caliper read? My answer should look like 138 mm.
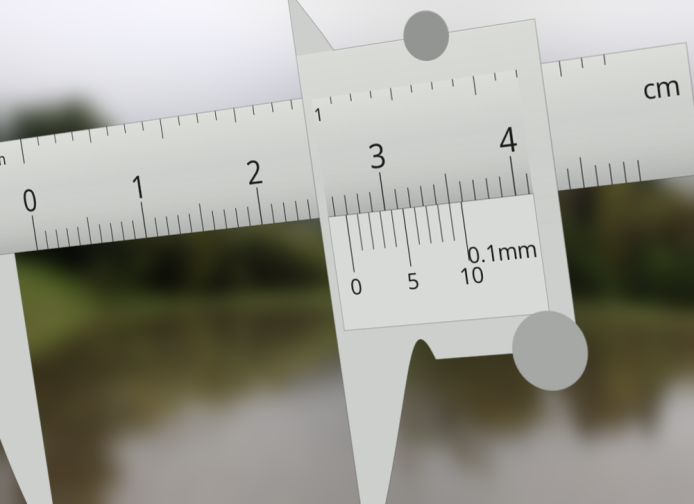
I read 26.9 mm
